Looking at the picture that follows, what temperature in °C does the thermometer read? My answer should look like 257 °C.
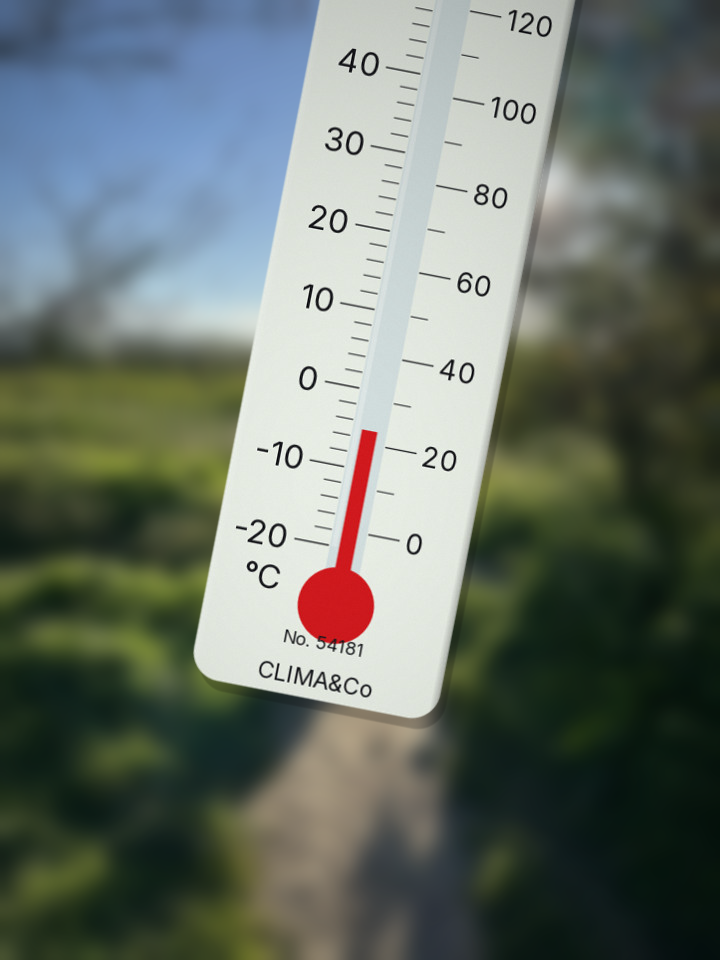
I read -5 °C
